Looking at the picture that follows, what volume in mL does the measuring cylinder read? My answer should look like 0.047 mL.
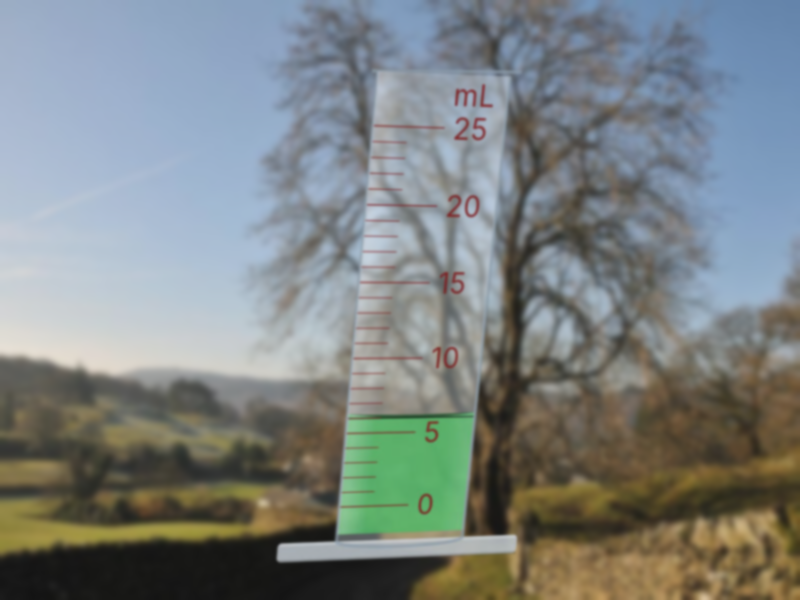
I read 6 mL
